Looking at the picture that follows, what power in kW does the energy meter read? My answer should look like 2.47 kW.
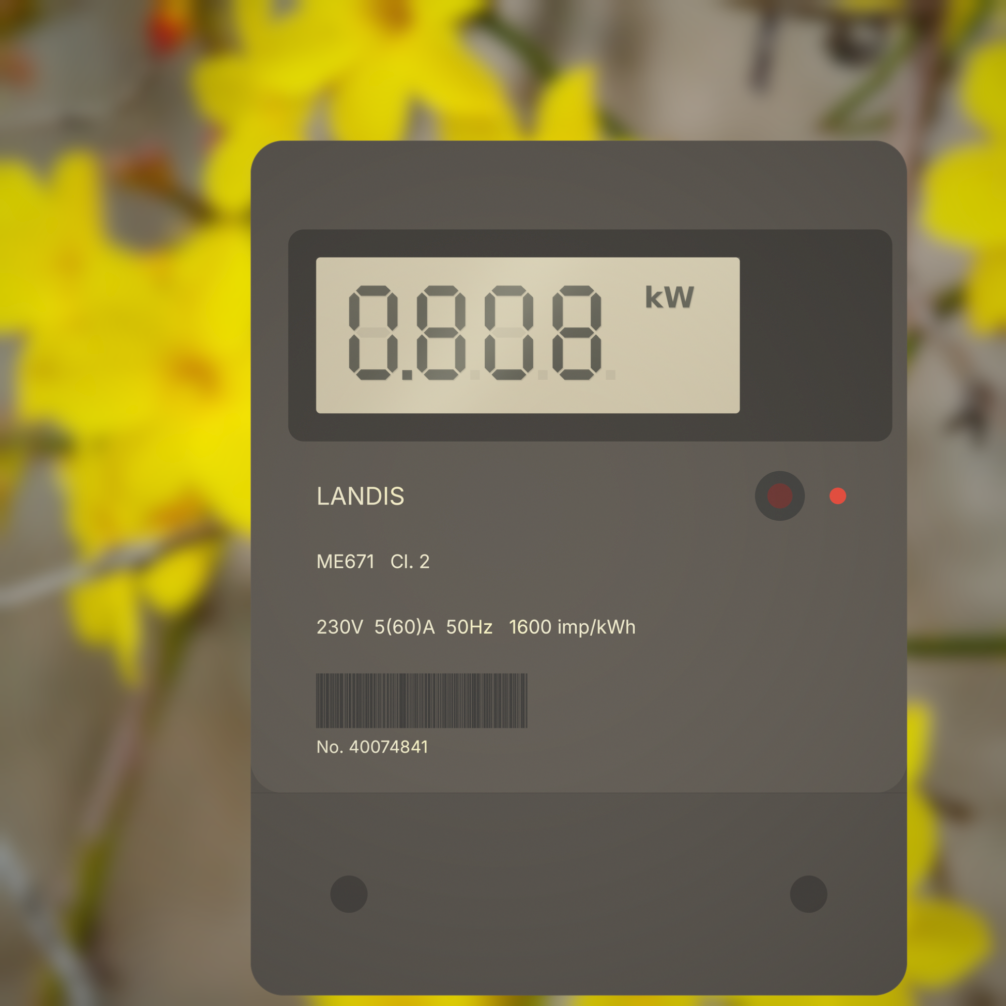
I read 0.808 kW
